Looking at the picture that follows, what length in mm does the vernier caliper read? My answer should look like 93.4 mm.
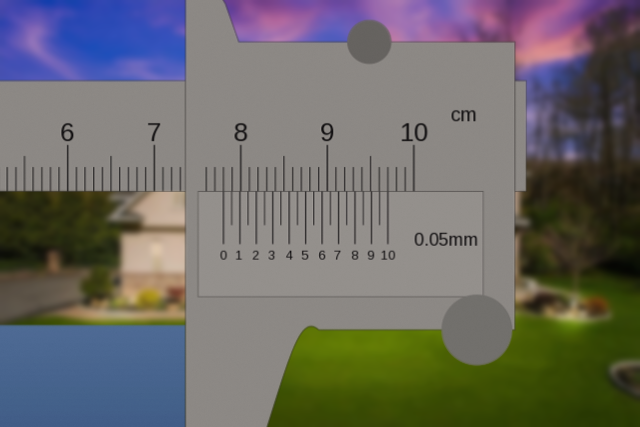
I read 78.0 mm
